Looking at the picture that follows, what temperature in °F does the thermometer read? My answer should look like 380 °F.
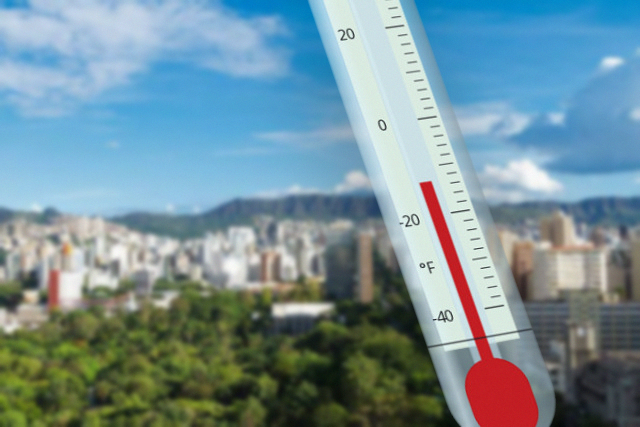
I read -13 °F
